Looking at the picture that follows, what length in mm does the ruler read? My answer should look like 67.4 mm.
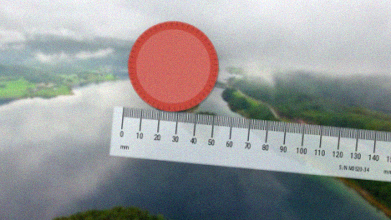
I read 50 mm
